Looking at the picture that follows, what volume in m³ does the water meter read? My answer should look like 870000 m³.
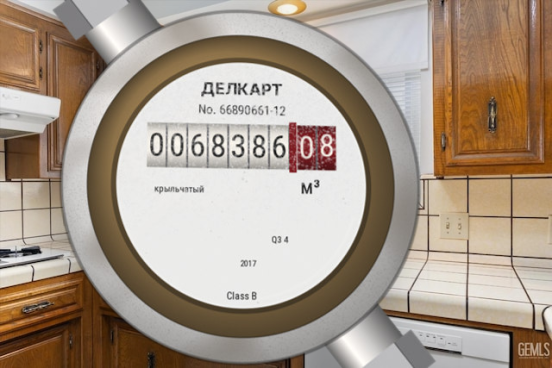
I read 68386.08 m³
